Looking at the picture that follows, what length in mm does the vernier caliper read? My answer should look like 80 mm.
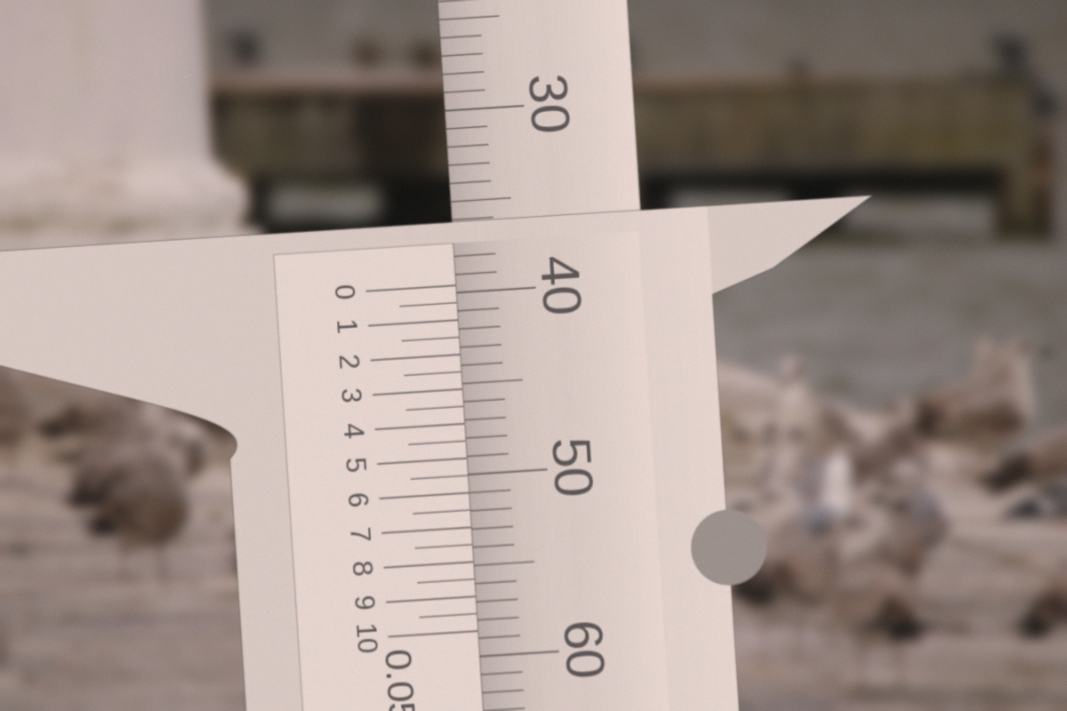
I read 39.6 mm
